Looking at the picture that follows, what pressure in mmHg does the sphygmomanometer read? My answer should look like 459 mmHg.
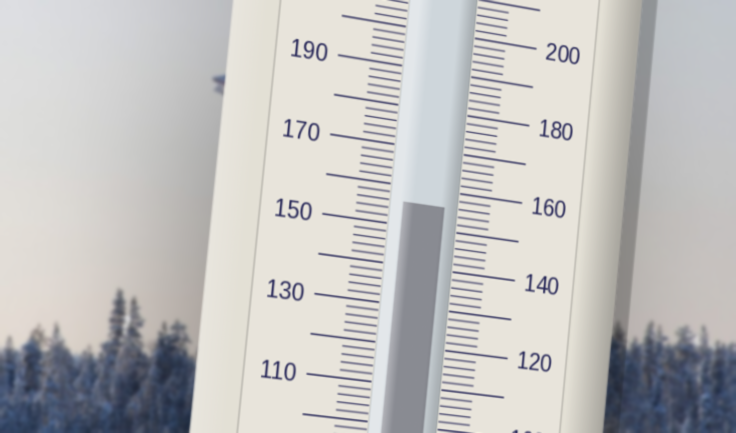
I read 156 mmHg
